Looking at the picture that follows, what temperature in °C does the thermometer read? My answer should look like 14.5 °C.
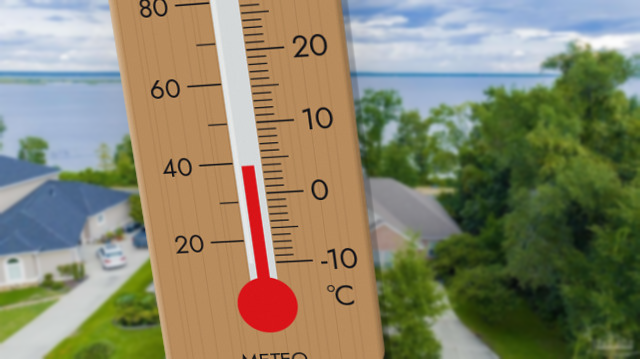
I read 4 °C
